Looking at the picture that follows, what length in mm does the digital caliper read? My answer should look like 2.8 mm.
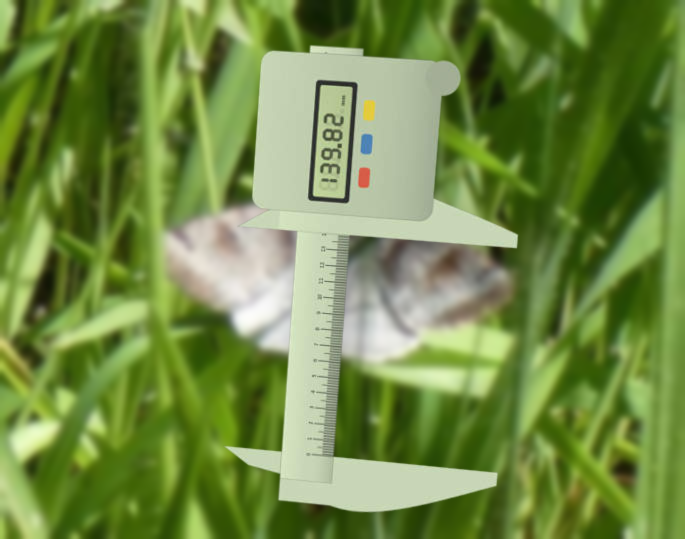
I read 139.82 mm
